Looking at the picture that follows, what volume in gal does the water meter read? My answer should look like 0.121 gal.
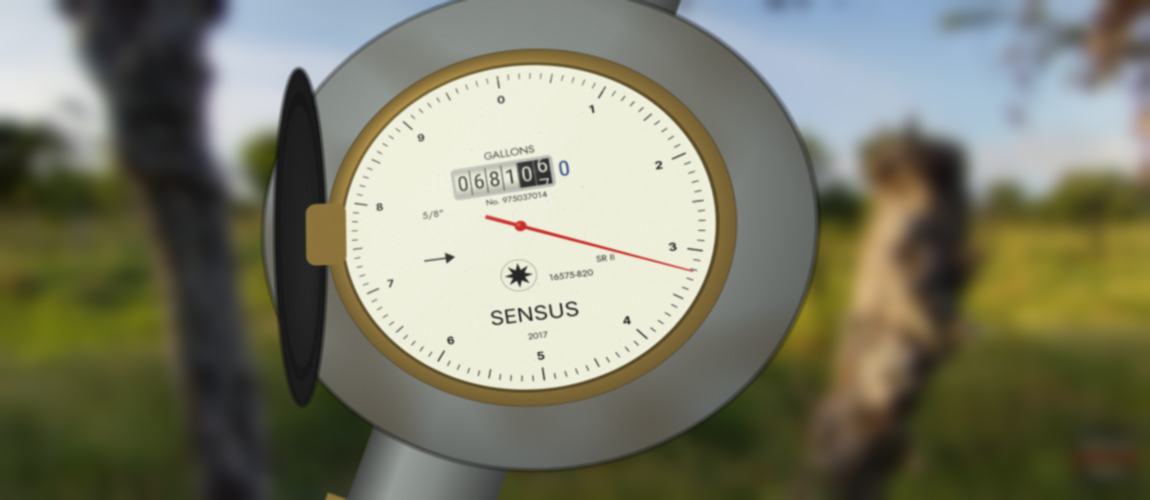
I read 681063.2 gal
